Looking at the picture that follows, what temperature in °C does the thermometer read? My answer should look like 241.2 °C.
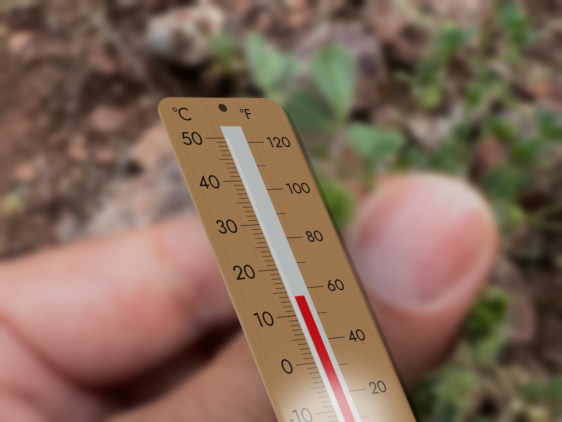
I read 14 °C
